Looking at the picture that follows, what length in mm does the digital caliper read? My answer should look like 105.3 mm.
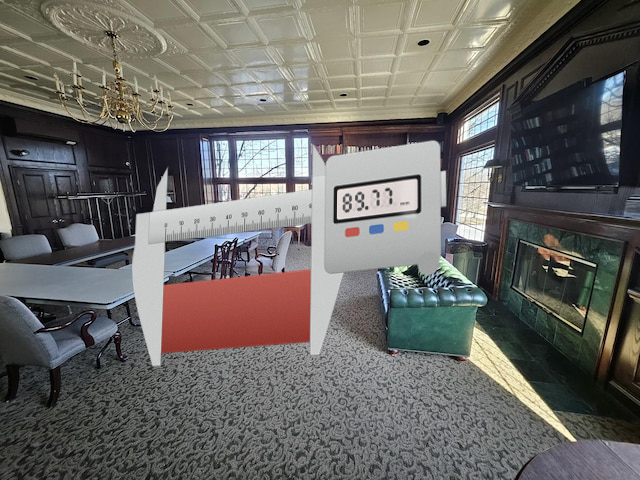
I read 89.77 mm
